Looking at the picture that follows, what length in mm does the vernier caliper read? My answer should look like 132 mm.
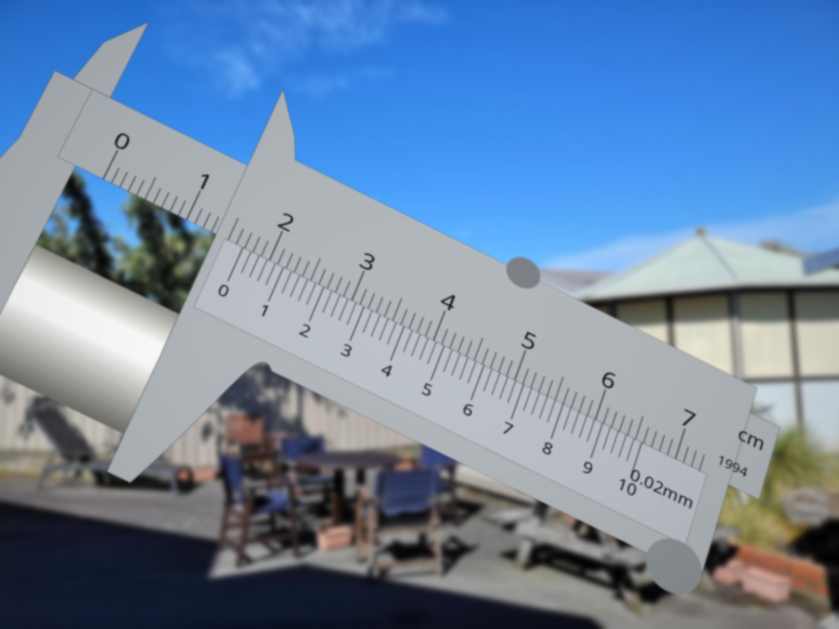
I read 16.8 mm
